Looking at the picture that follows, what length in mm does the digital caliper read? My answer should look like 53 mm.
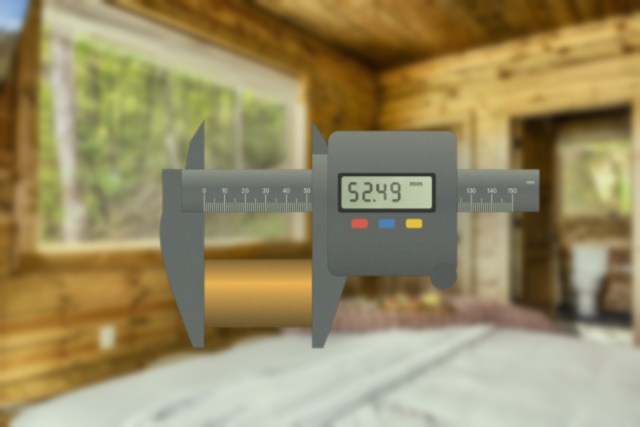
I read 52.49 mm
